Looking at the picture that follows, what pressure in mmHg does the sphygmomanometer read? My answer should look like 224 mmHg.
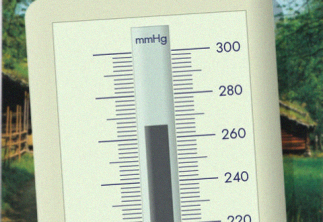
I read 266 mmHg
